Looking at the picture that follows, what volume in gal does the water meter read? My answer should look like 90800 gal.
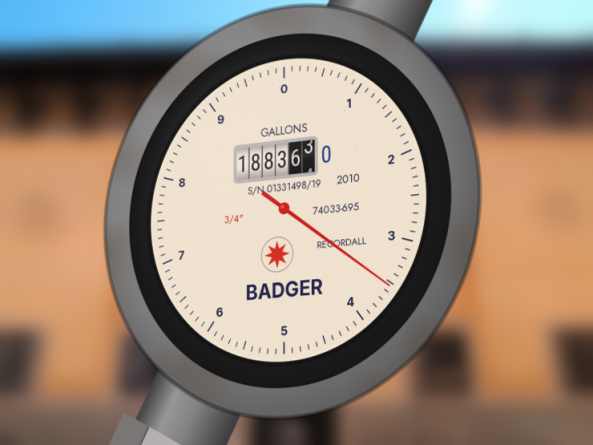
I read 1883633.5 gal
